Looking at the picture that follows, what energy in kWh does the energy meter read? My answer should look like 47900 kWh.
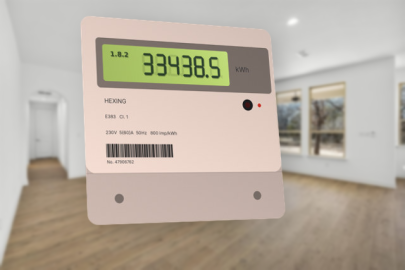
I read 33438.5 kWh
